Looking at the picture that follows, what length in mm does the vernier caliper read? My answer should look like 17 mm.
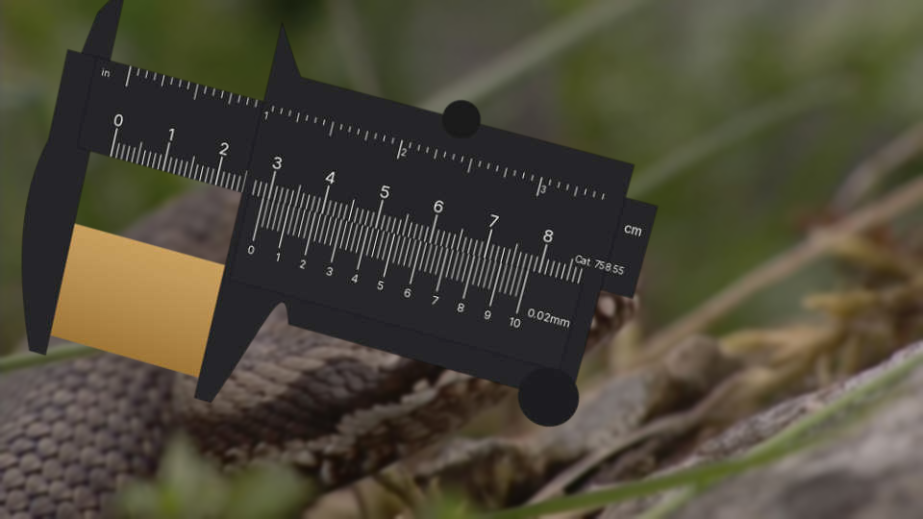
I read 29.0 mm
